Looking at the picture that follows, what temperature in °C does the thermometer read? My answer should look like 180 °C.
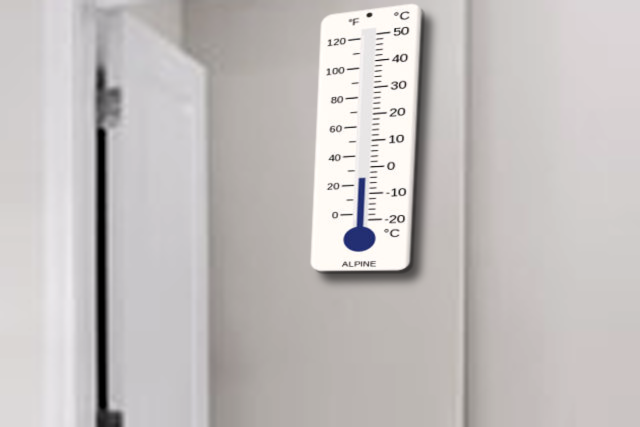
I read -4 °C
